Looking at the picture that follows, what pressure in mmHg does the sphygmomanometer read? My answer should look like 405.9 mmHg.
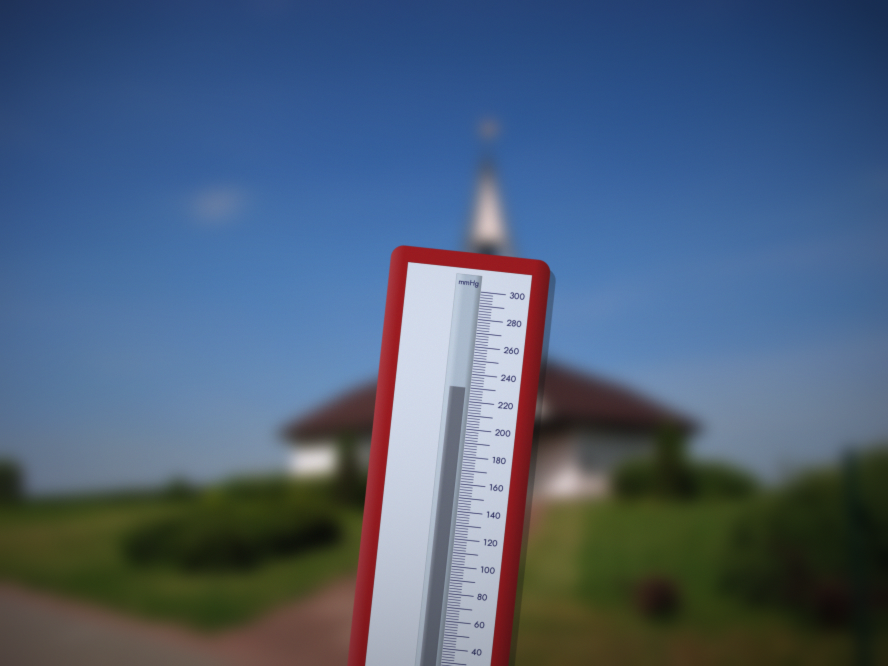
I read 230 mmHg
